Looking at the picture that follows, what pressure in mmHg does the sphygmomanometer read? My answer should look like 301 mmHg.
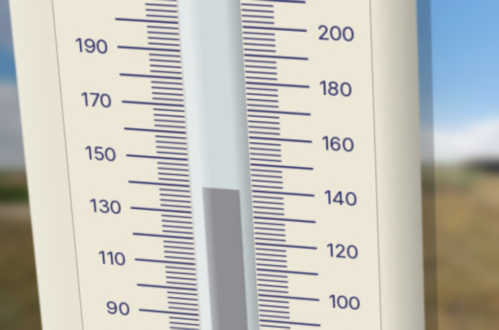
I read 140 mmHg
